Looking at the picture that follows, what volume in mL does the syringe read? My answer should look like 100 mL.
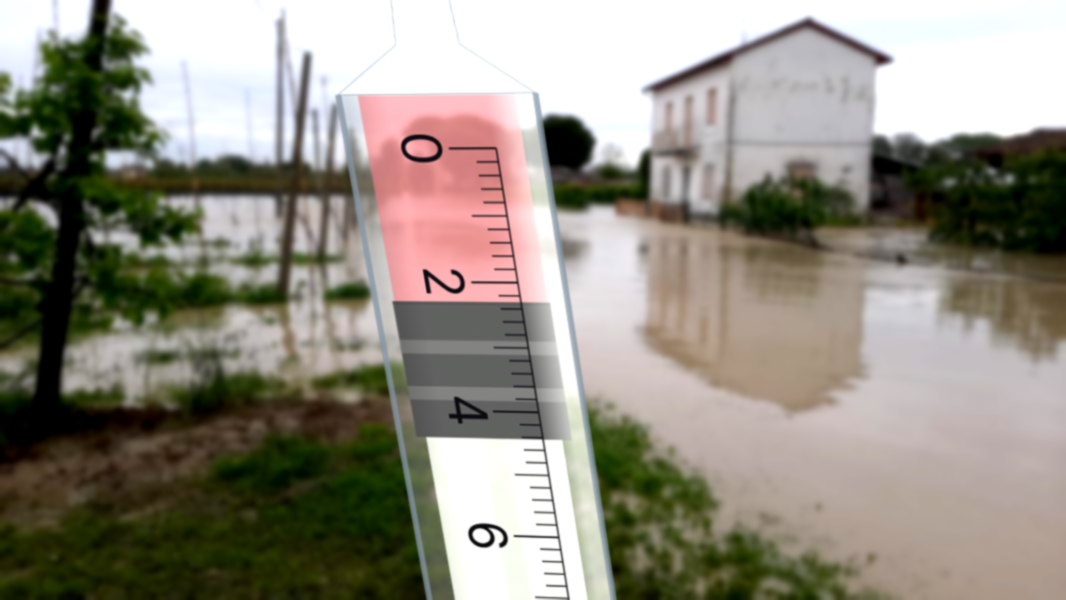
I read 2.3 mL
